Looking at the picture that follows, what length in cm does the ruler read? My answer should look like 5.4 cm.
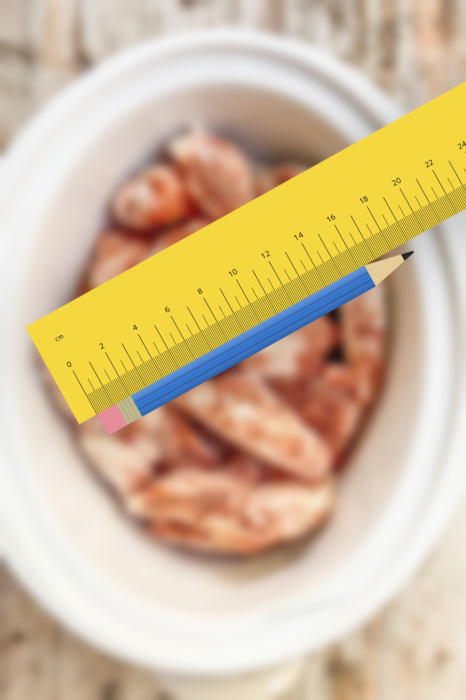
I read 19 cm
